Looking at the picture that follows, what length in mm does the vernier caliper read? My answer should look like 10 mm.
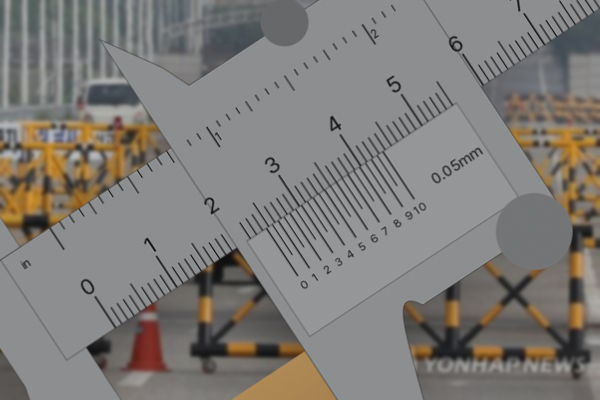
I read 24.6 mm
